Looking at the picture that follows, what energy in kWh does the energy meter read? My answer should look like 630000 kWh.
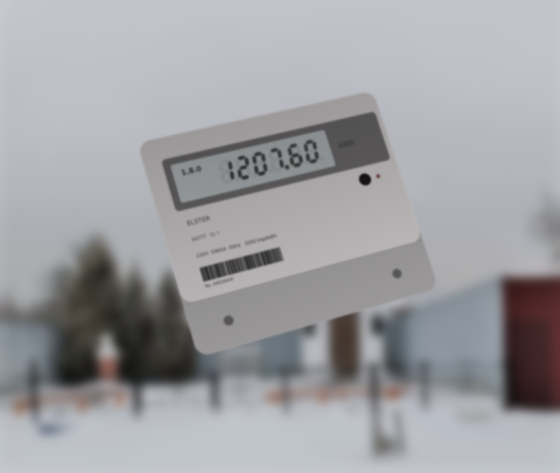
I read 1207.60 kWh
